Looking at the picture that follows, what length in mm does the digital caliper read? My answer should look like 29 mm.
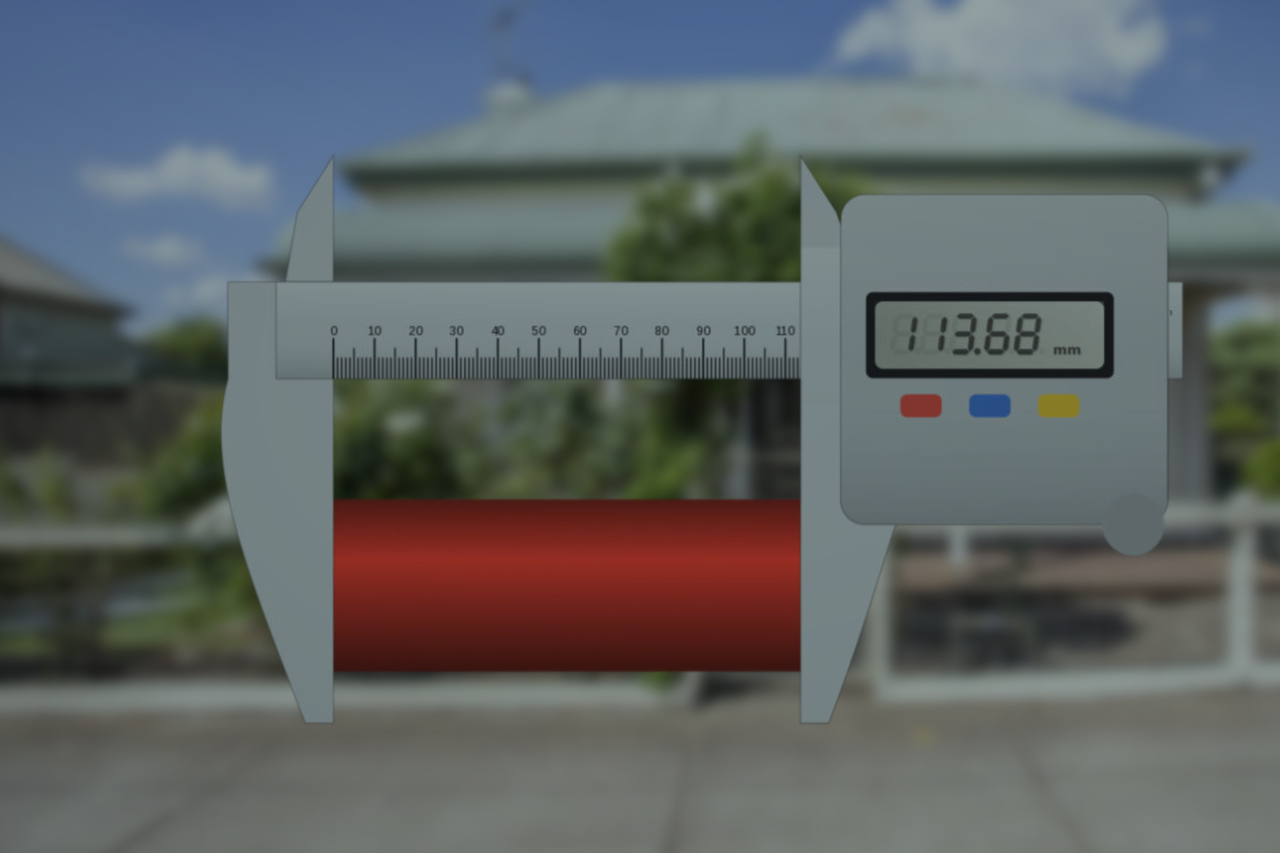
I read 113.68 mm
